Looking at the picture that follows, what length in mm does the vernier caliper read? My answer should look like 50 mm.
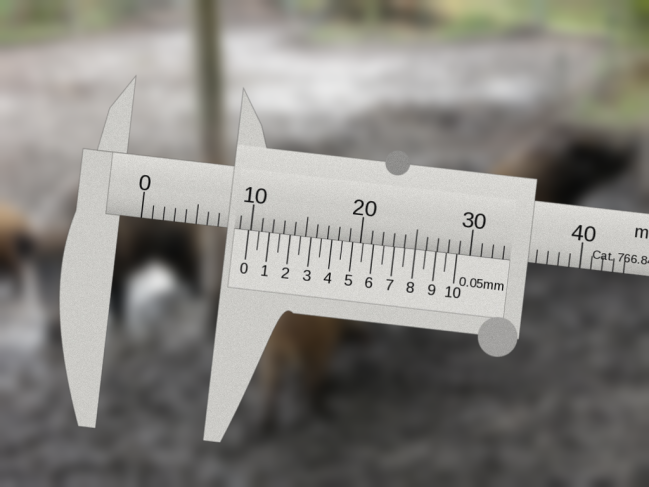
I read 9.8 mm
